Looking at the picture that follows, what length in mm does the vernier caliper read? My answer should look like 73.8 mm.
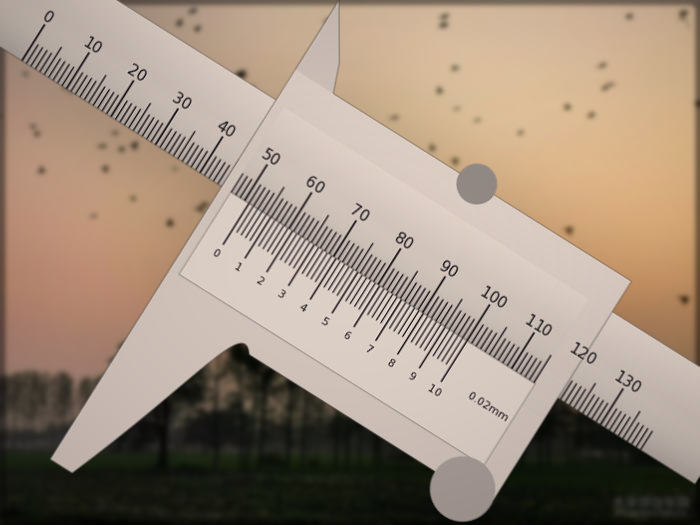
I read 51.0 mm
